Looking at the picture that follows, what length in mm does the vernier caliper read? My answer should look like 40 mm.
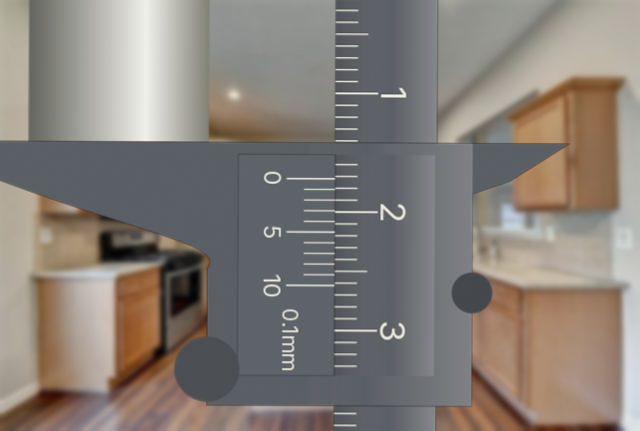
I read 17.2 mm
